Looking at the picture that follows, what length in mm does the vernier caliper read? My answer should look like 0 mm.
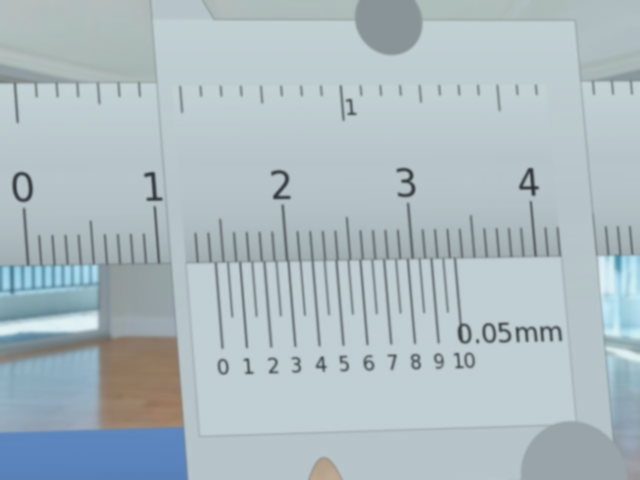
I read 14.4 mm
